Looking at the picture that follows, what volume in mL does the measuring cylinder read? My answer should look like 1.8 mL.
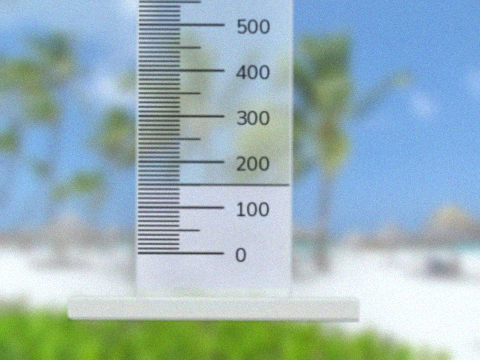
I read 150 mL
